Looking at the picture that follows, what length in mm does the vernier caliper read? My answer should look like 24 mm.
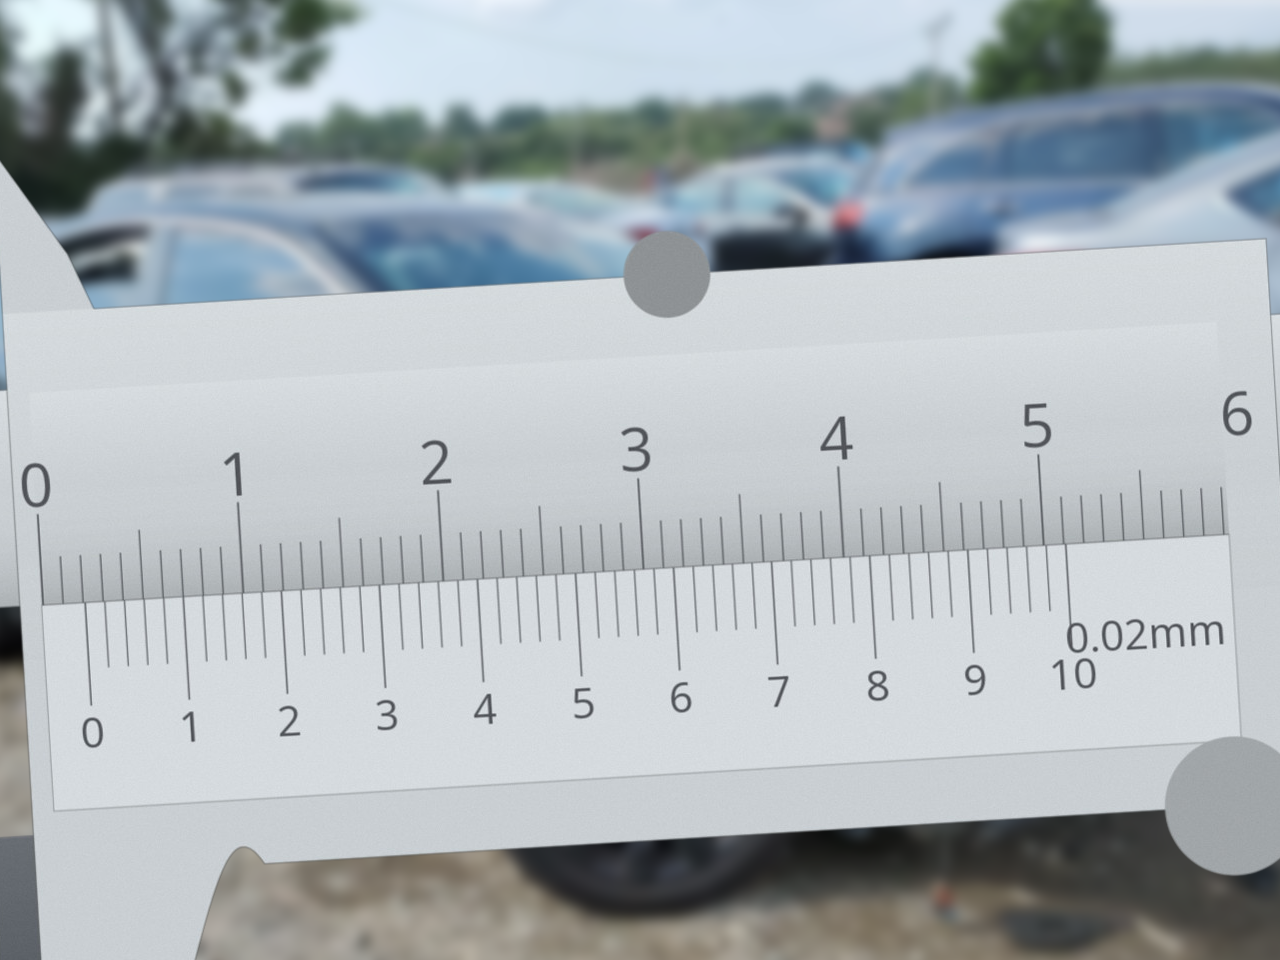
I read 2.1 mm
